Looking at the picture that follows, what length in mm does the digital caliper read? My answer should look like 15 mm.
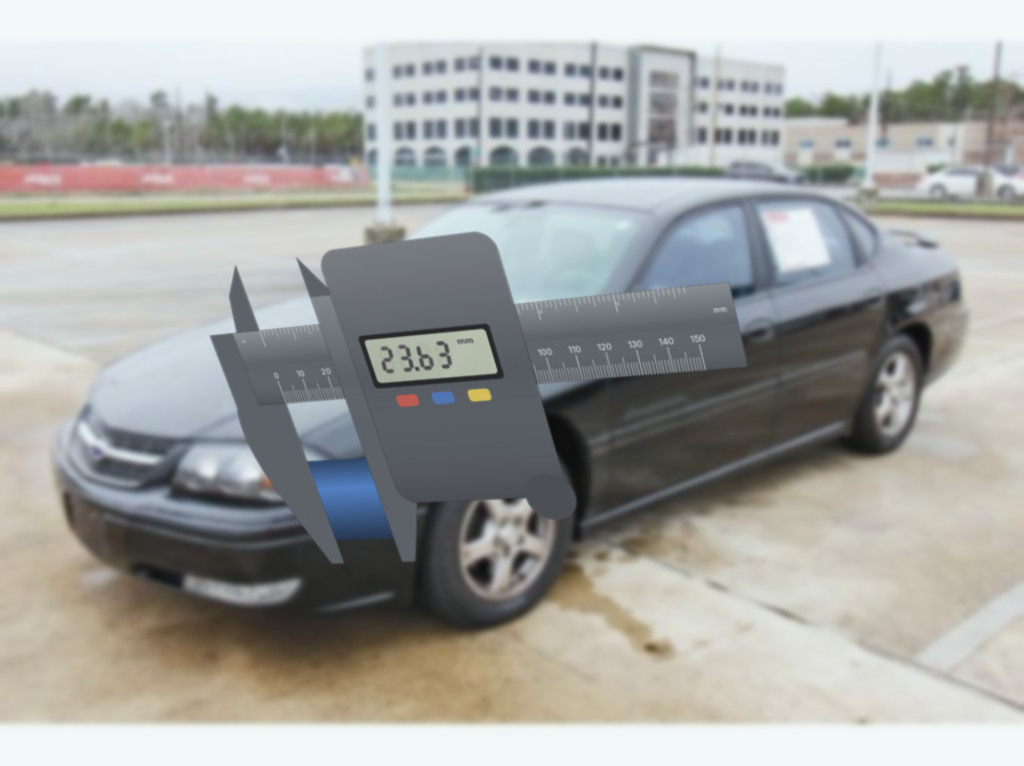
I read 23.63 mm
